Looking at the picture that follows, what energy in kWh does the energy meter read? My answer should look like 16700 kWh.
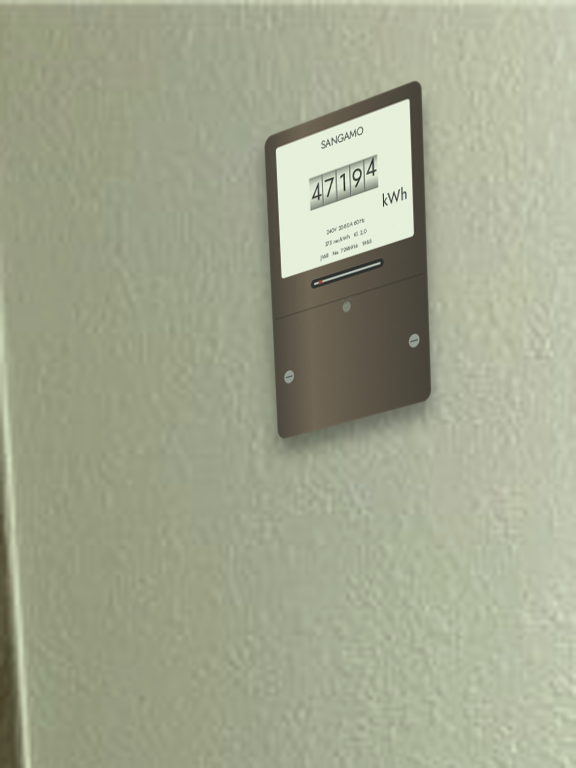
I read 47194 kWh
